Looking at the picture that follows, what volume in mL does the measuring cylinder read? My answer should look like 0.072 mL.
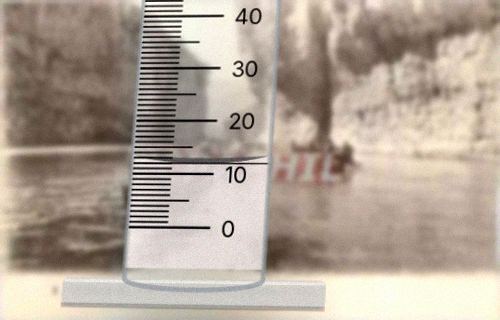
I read 12 mL
